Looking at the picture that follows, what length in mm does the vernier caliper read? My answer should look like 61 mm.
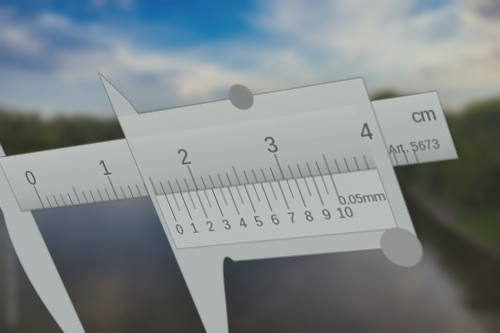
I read 16.0 mm
